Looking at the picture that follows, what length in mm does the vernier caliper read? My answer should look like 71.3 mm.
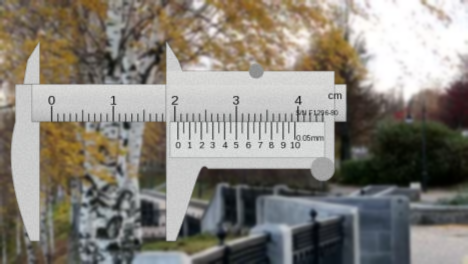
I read 20.5 mm
